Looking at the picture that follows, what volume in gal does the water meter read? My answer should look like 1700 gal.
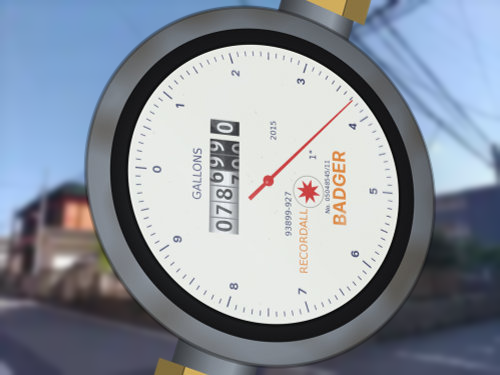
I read 786993.7 gal
